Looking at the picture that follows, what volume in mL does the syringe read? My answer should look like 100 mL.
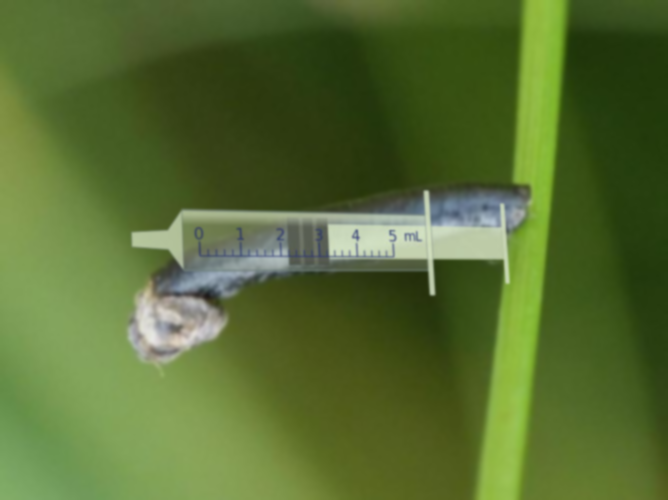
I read 2.2 mL
